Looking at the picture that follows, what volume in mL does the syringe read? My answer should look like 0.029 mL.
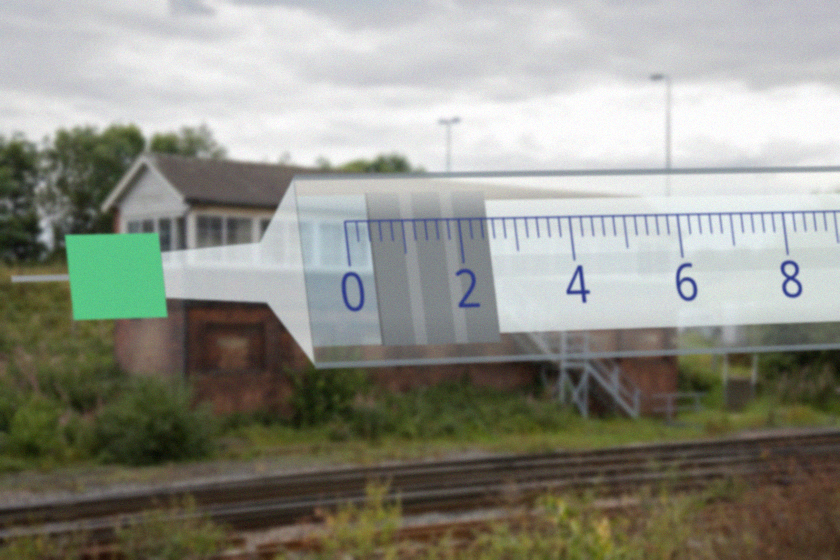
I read 0.4 mL
